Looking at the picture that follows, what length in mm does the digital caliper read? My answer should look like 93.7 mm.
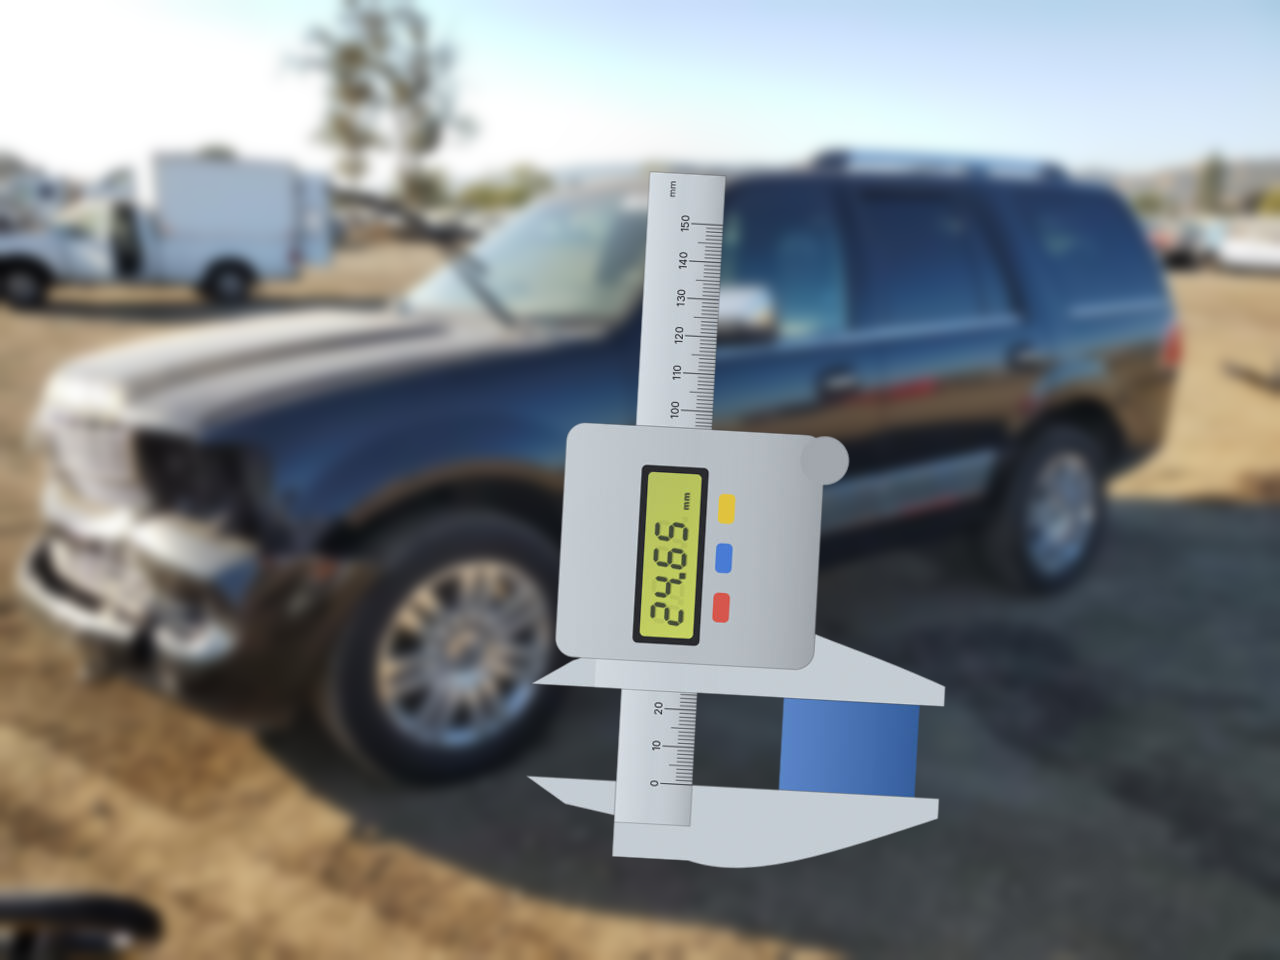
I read 24.65 mm
